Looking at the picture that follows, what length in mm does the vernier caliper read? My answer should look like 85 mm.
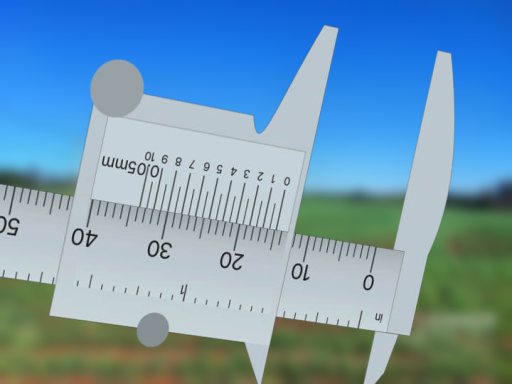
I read 14.8 mm
